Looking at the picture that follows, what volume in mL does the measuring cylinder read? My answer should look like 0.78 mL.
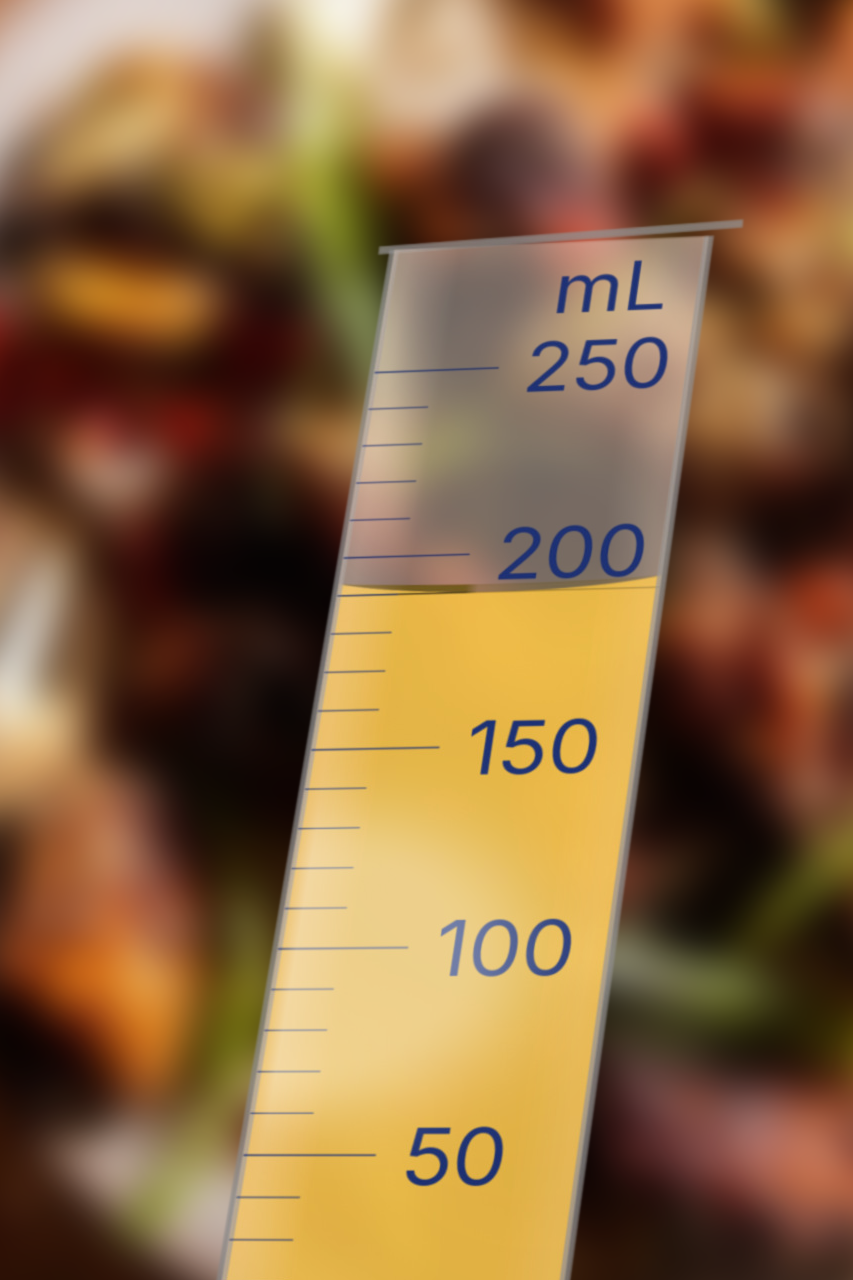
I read 190 mL
